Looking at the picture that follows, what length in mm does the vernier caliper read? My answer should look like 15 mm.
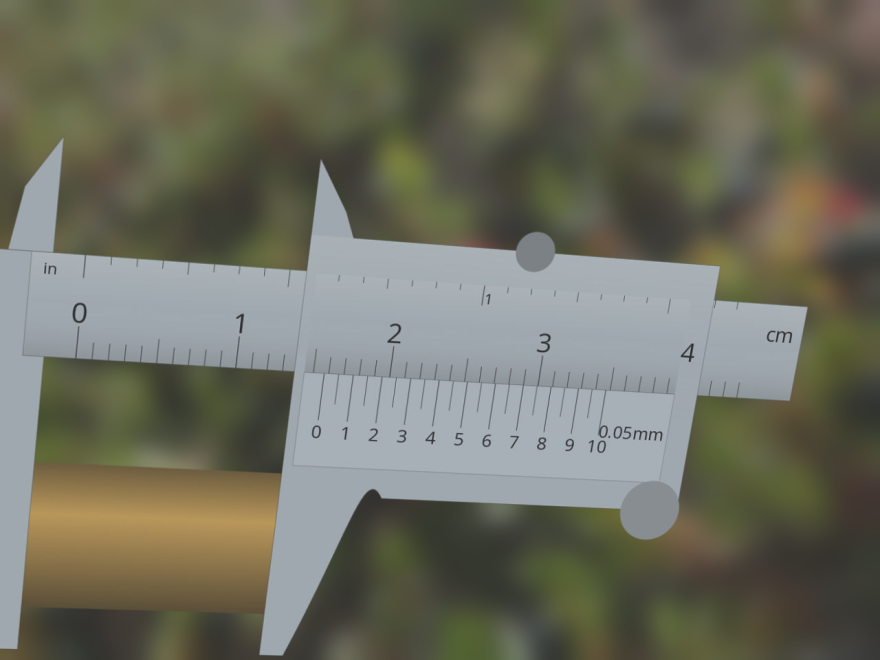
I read 15.7 mm
